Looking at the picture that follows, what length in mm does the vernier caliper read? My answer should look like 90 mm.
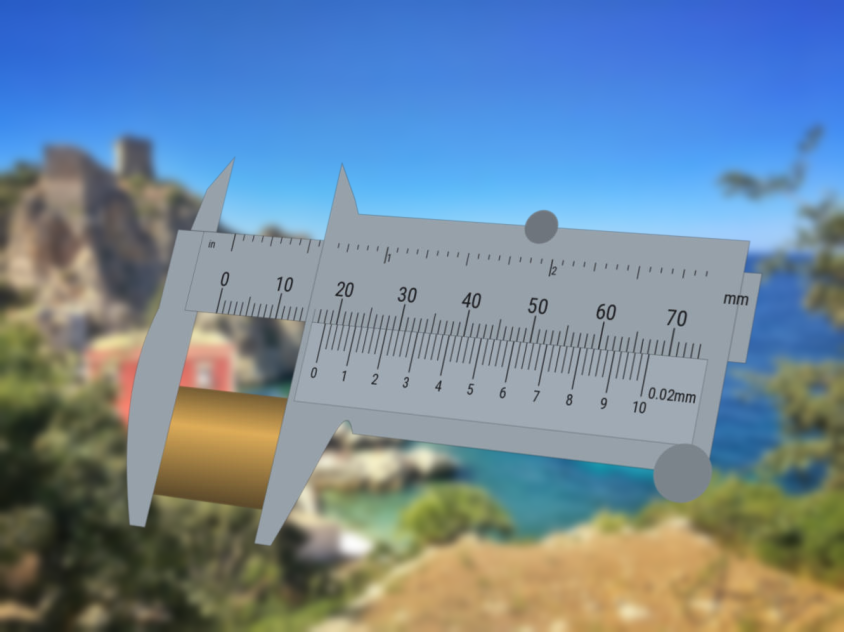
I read 18.2 mm
